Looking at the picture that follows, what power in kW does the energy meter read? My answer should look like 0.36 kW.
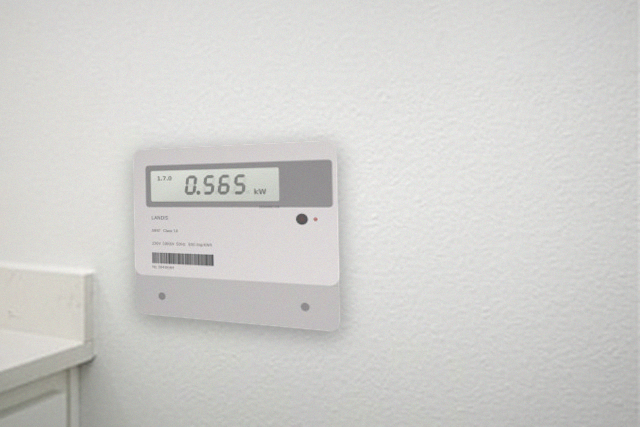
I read 0.565 kW
